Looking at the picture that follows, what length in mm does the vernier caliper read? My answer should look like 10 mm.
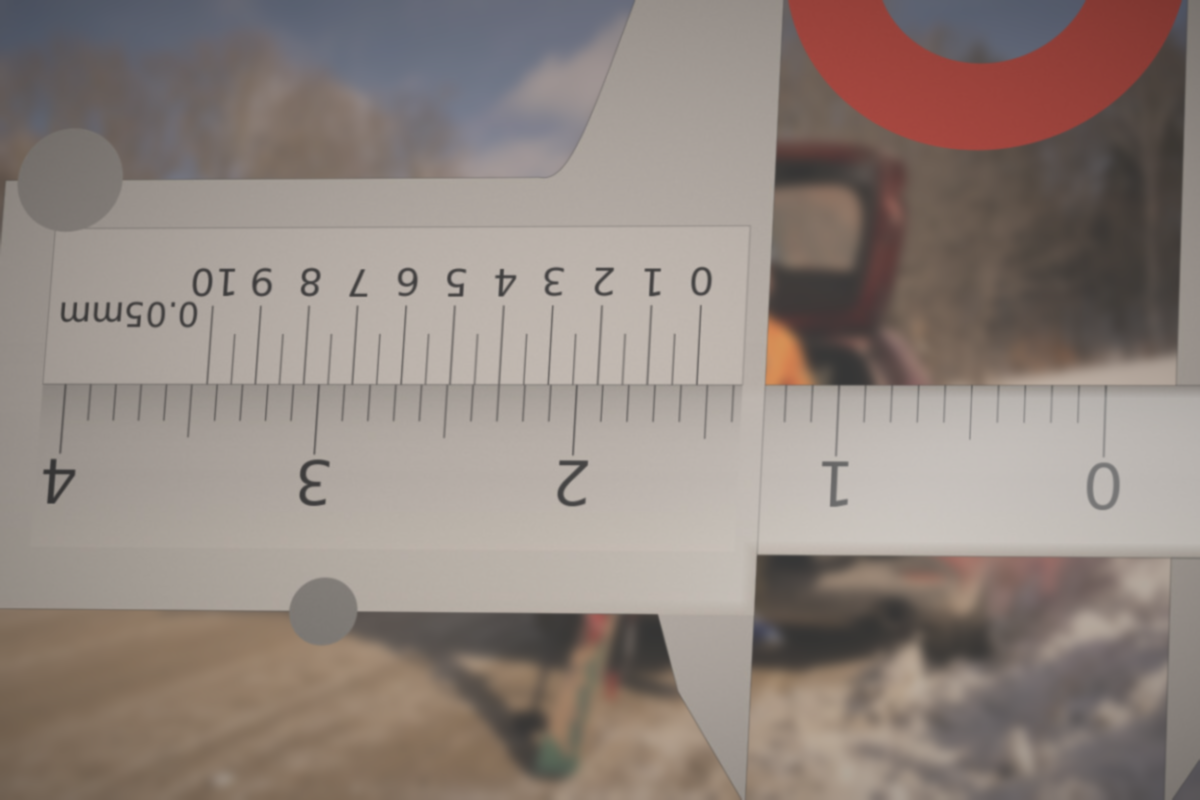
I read 15.4 mm
